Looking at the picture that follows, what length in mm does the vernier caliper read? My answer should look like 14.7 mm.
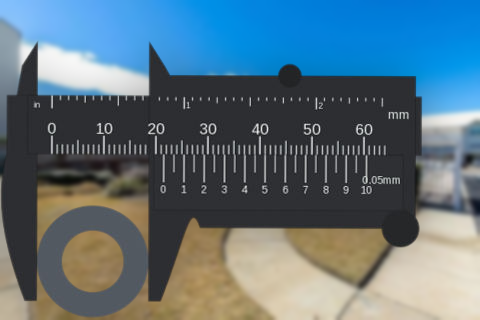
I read 21.5 mm
